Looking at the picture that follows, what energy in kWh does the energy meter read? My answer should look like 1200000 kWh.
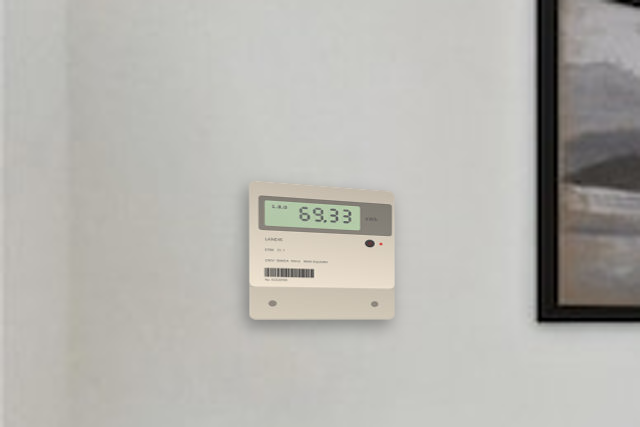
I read 69.33 kWh
